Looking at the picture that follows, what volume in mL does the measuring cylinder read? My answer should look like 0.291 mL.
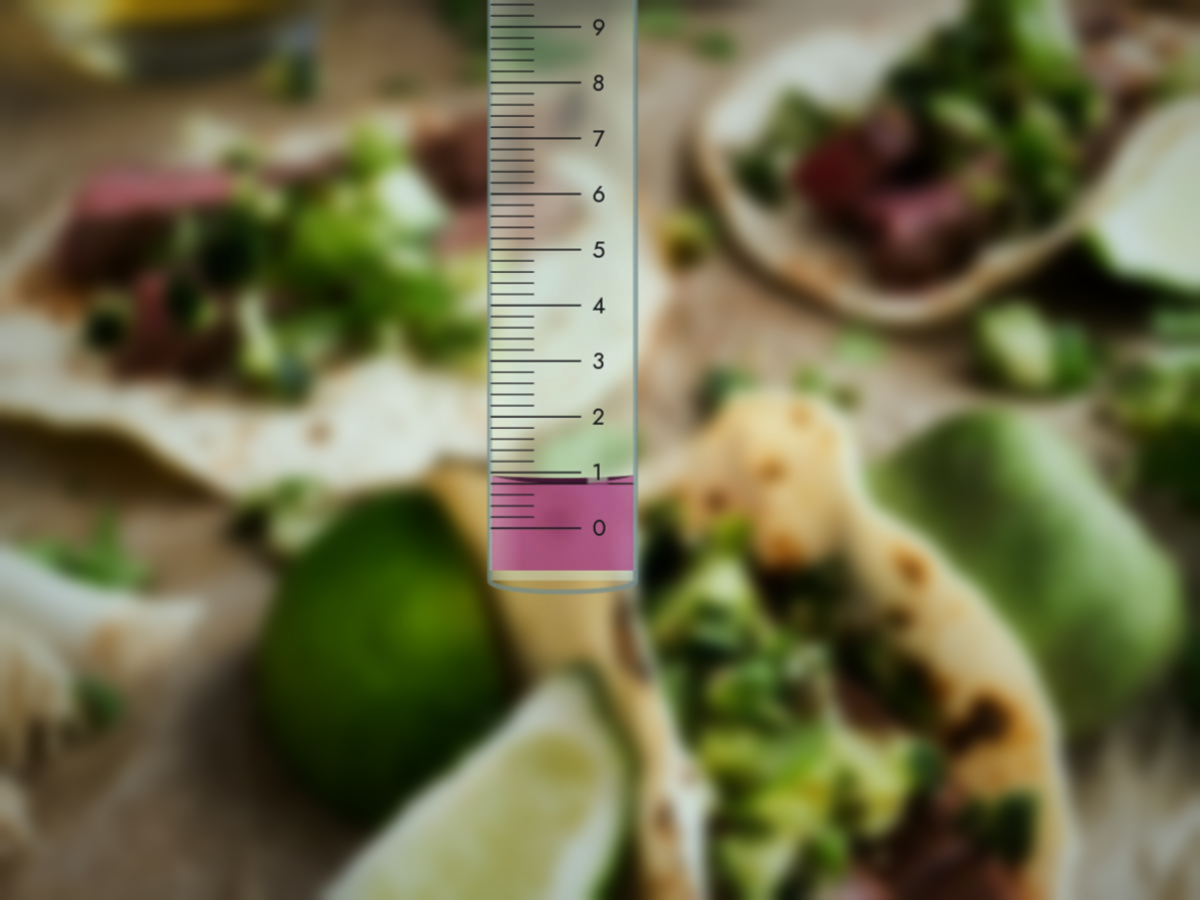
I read 0.8 mL
